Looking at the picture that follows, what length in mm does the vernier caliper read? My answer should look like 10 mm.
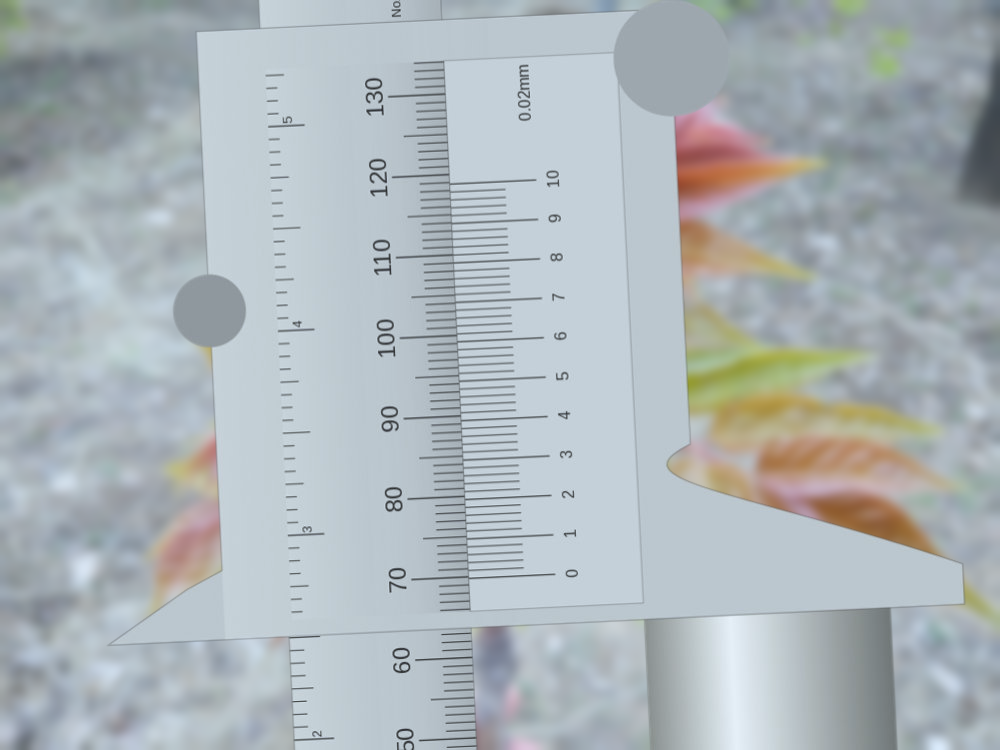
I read 69.8 mm
